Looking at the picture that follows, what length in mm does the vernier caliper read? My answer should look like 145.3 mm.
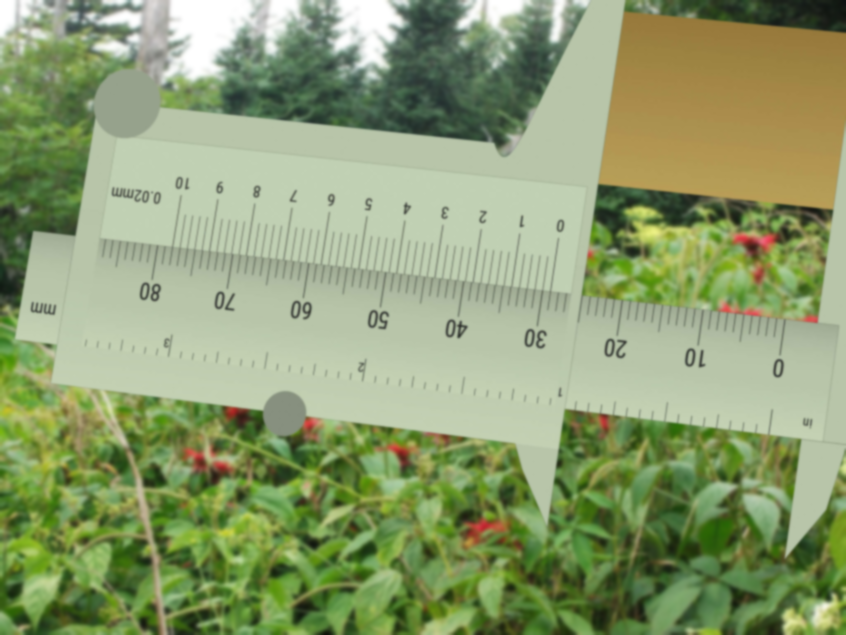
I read 29.0 mm
